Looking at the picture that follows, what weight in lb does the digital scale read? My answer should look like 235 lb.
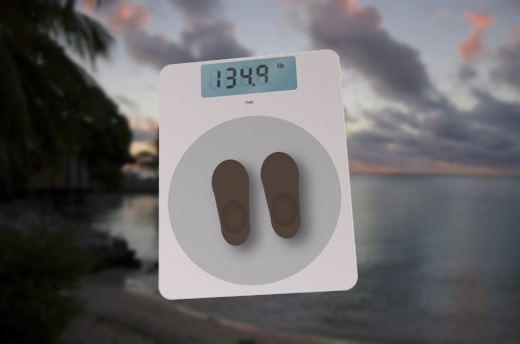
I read 134.9 lb
